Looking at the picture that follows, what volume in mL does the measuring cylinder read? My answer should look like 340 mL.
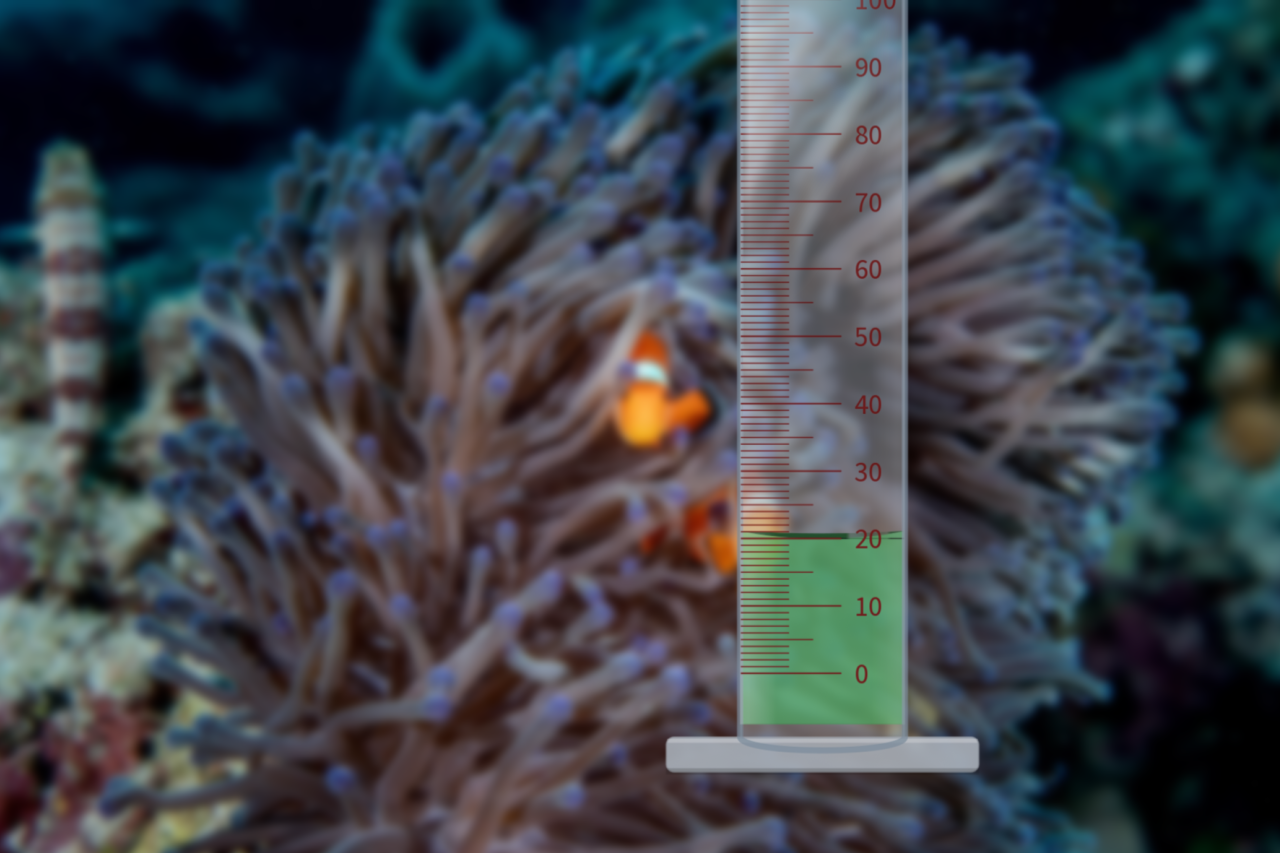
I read 20 mL
